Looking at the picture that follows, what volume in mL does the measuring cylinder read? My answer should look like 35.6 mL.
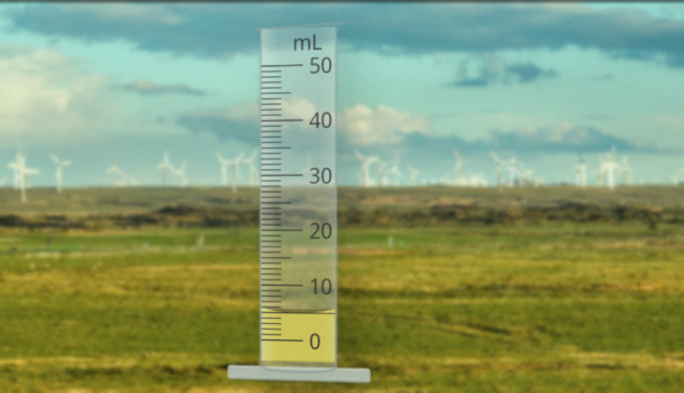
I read 5 mL
